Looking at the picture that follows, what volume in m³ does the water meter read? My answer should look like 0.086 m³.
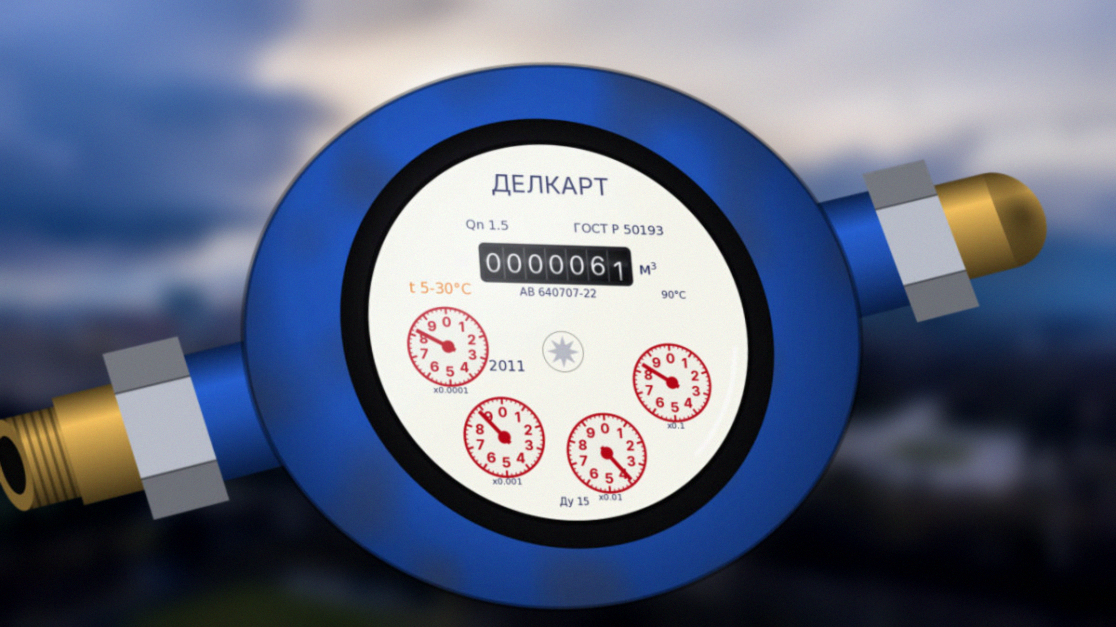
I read 60.8388 m³
